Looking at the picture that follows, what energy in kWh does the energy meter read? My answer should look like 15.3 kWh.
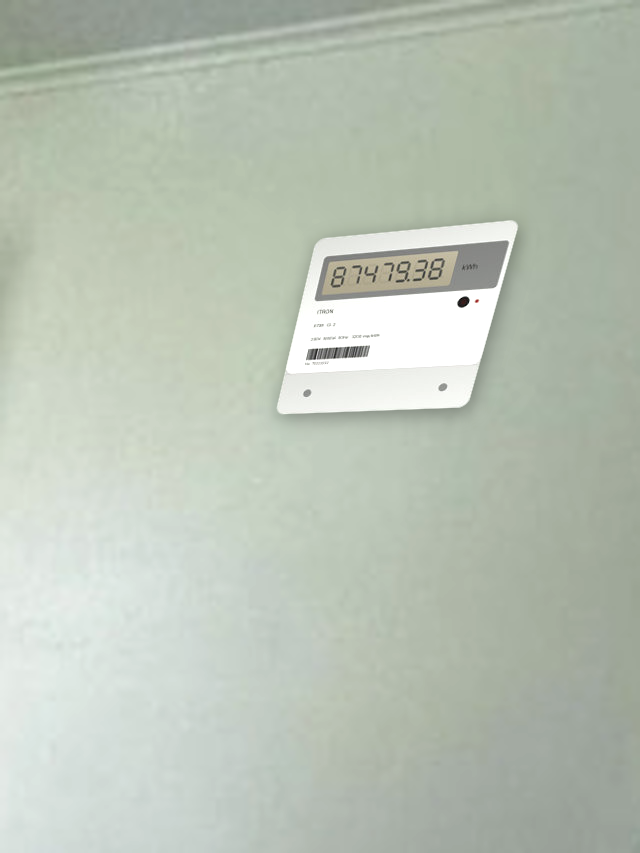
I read 87479.38 kWh
